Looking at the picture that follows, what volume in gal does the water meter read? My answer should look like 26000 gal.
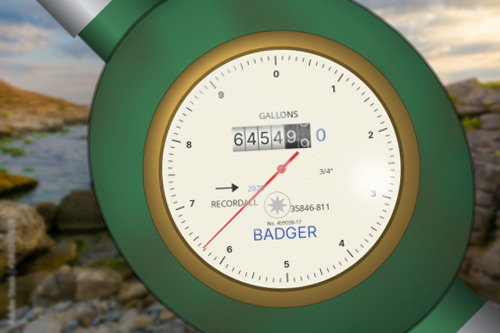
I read 6454986.3 gal
